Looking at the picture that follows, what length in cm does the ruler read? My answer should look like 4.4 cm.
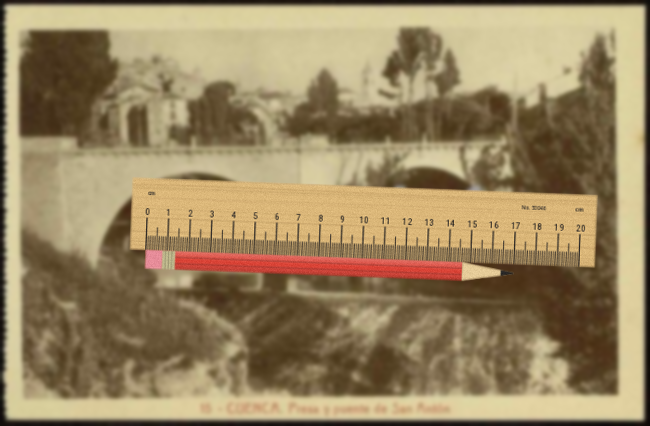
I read 17 cm
